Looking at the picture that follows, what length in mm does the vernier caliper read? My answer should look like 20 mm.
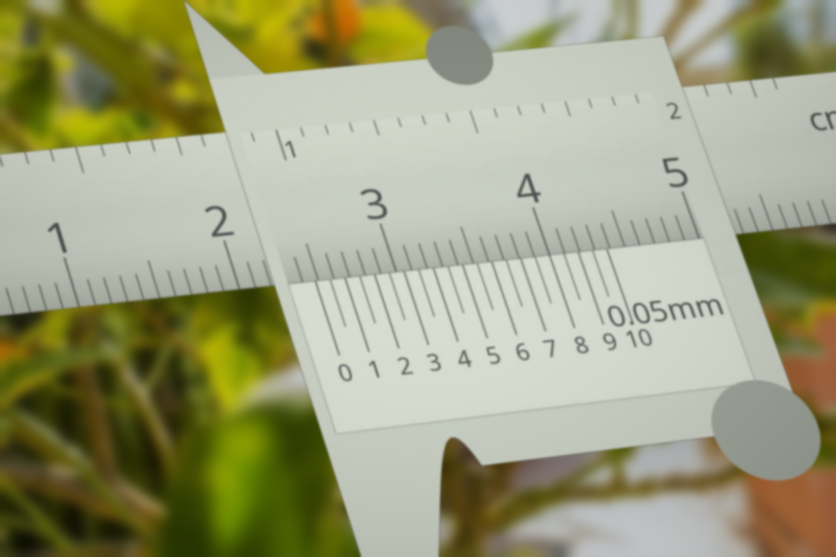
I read 24.8 mm
